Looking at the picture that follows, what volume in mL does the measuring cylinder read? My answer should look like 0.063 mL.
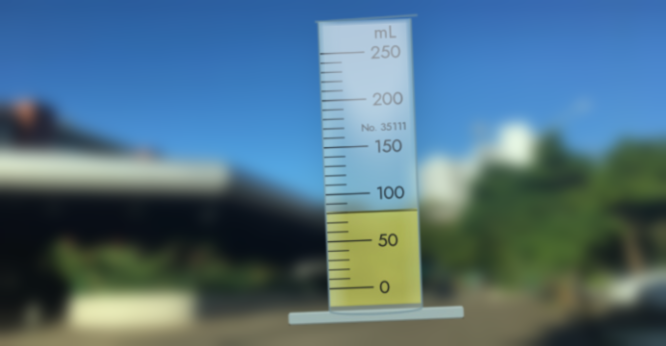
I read 80 mL
